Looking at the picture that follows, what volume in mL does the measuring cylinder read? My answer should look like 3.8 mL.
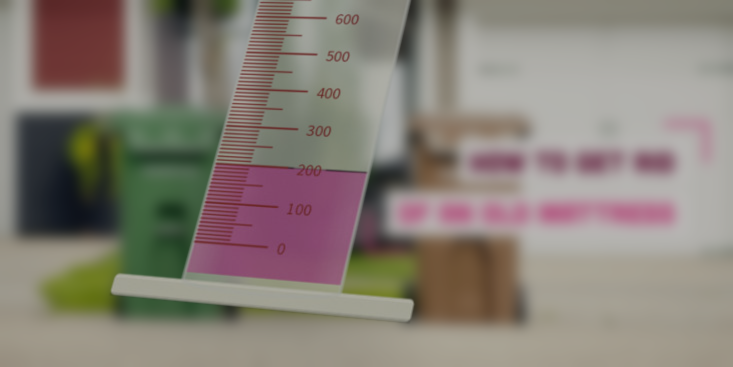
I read 200 mL
